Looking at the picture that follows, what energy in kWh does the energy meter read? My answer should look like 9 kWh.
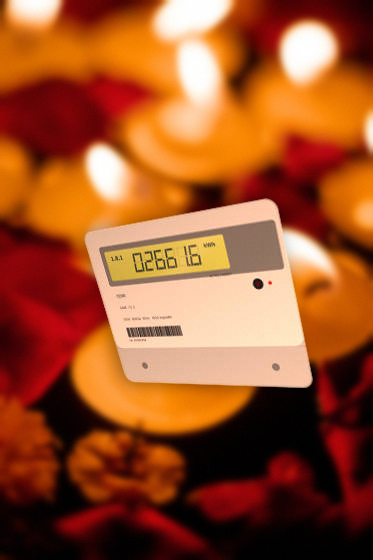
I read 2661.6 kWh
